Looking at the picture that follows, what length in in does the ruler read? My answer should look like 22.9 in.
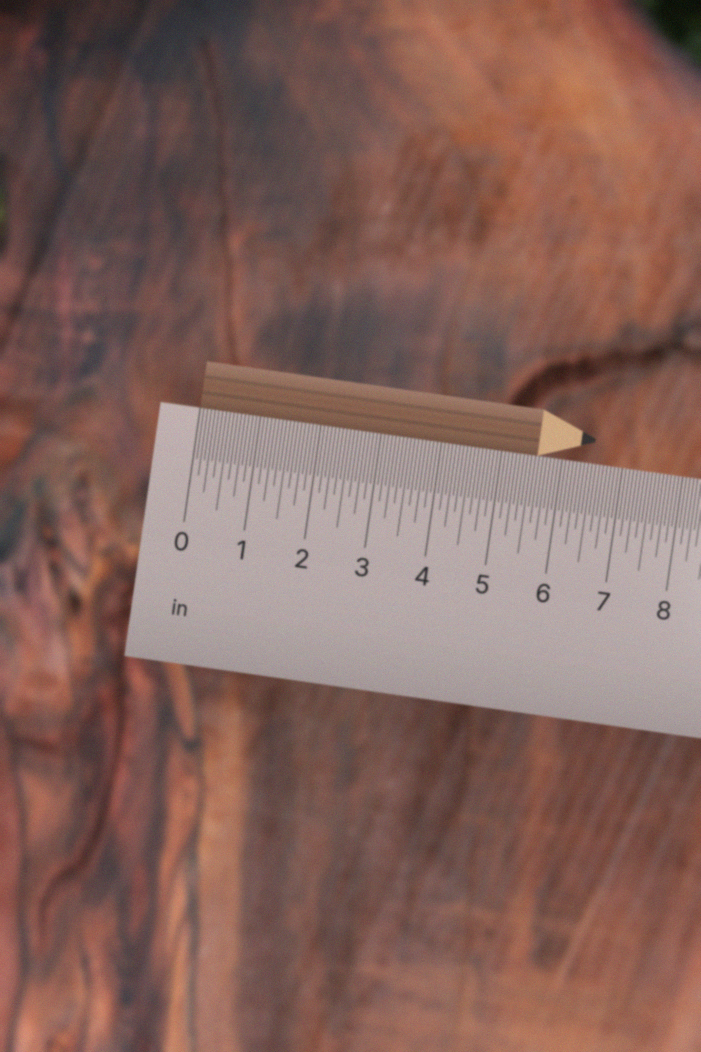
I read 6.5 in
